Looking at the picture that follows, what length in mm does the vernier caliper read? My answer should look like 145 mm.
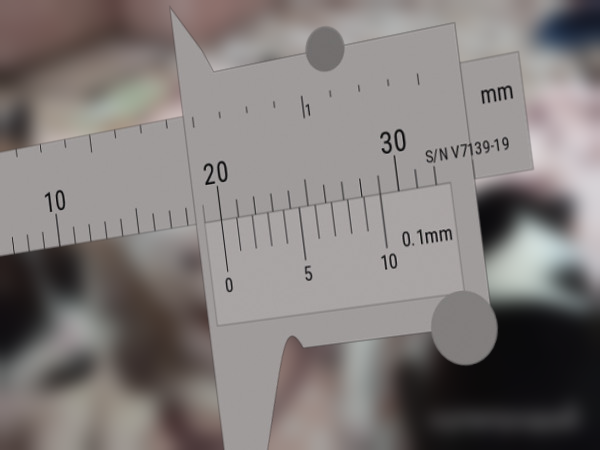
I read 20.0 mm
